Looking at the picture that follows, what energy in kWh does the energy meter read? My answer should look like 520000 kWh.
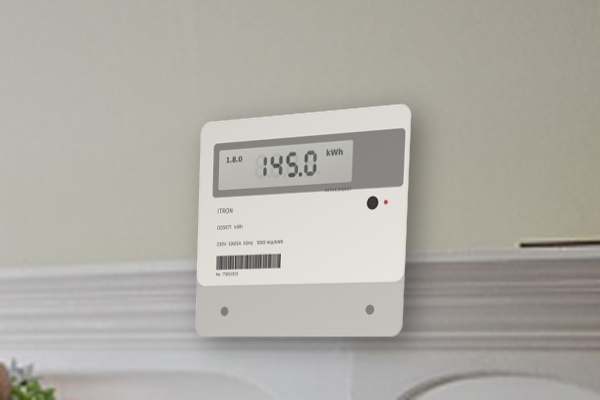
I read 145.0 kWh
